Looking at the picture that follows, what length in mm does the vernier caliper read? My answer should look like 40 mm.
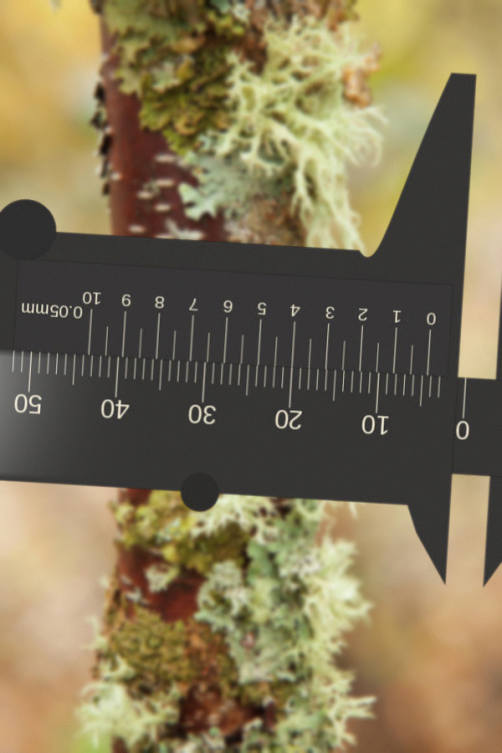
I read 4.4 mm
